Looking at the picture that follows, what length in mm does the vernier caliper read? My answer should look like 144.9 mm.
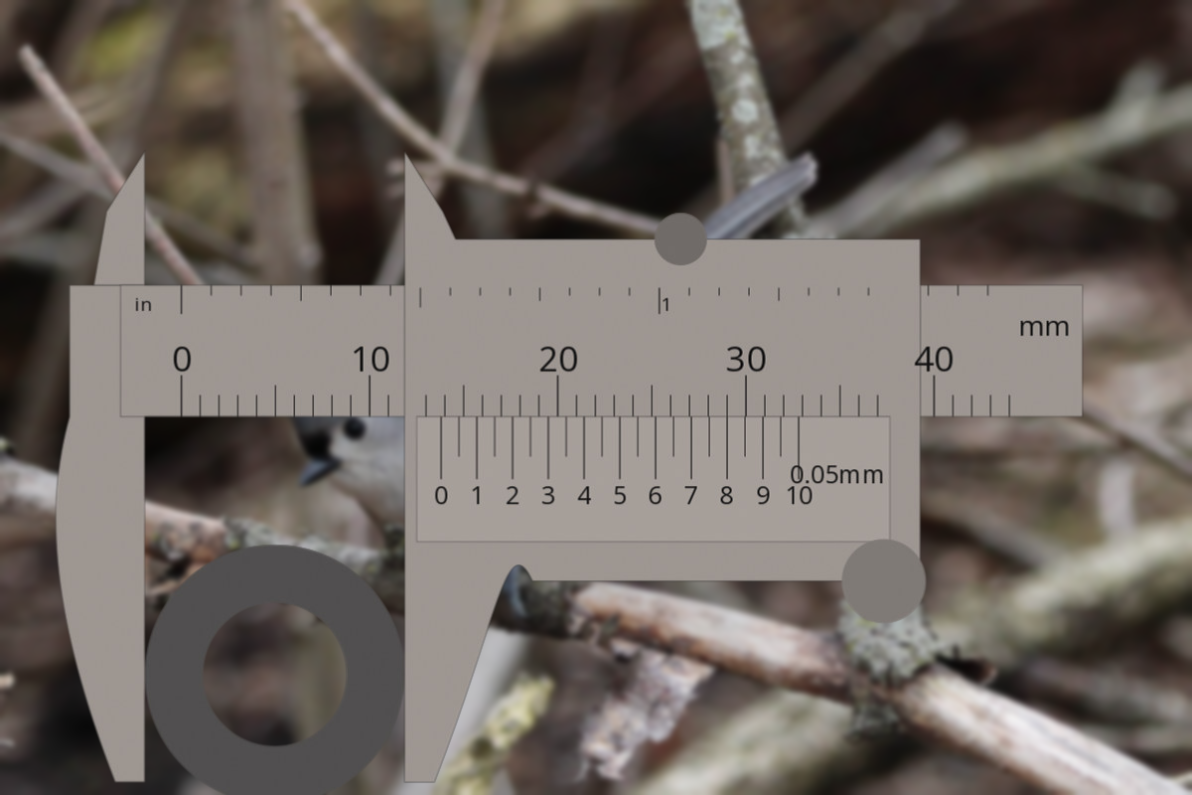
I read 13.8 mm
